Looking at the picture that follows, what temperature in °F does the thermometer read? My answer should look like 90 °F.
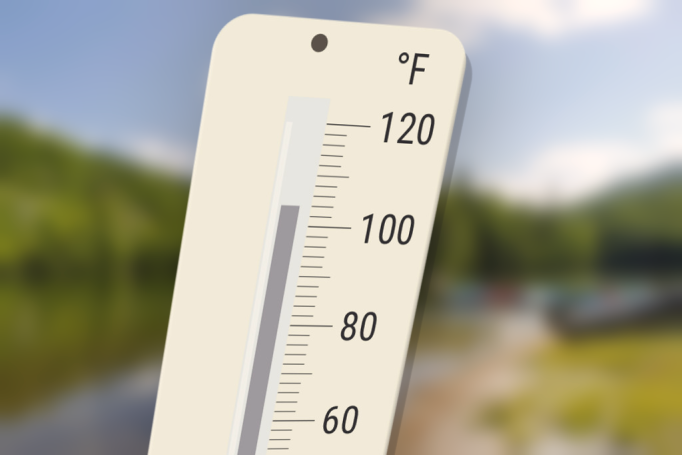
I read 104 °F
